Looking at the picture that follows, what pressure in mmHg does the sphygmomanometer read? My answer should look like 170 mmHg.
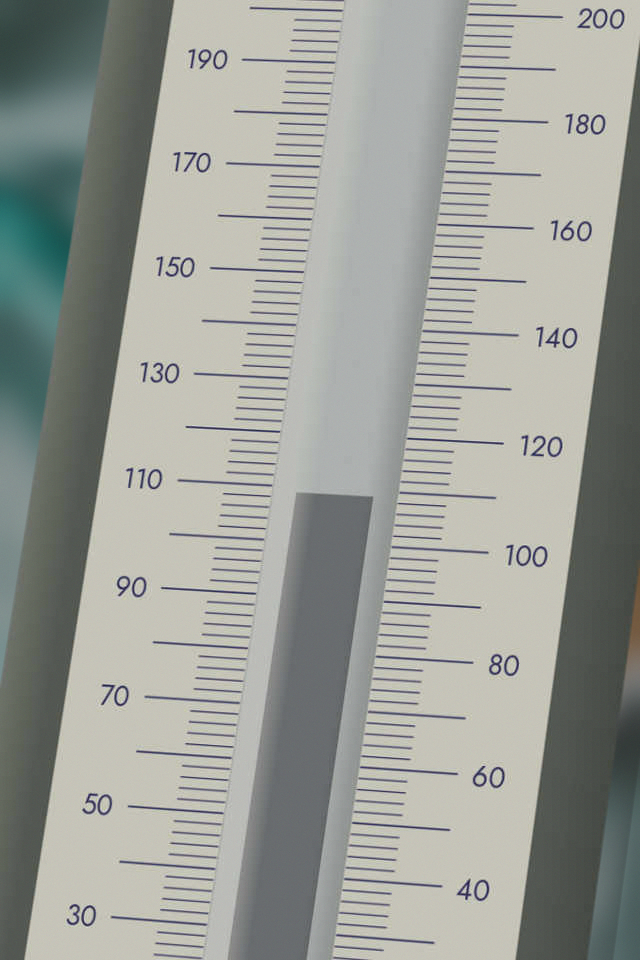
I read 109 mmHg
